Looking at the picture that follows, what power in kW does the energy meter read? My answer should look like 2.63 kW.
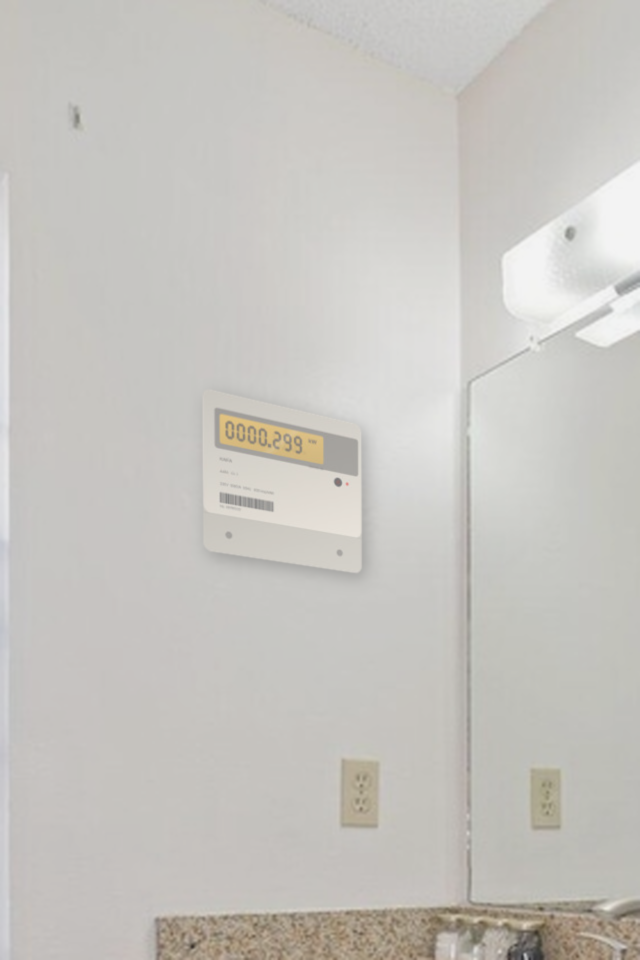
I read 0.299 kW
